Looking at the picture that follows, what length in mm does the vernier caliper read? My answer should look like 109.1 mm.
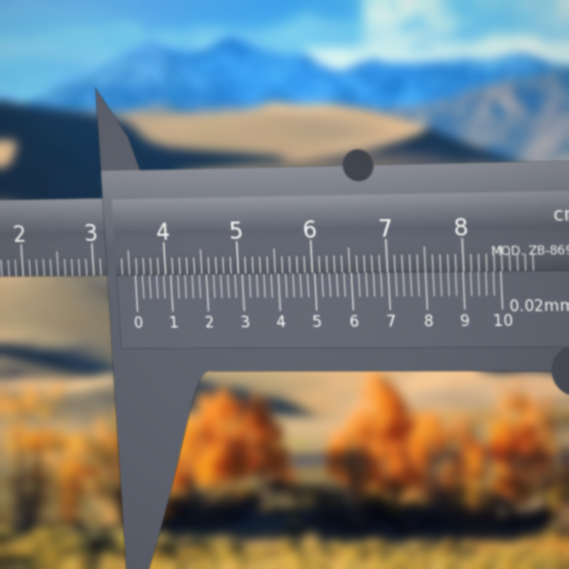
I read 35.8 mm
